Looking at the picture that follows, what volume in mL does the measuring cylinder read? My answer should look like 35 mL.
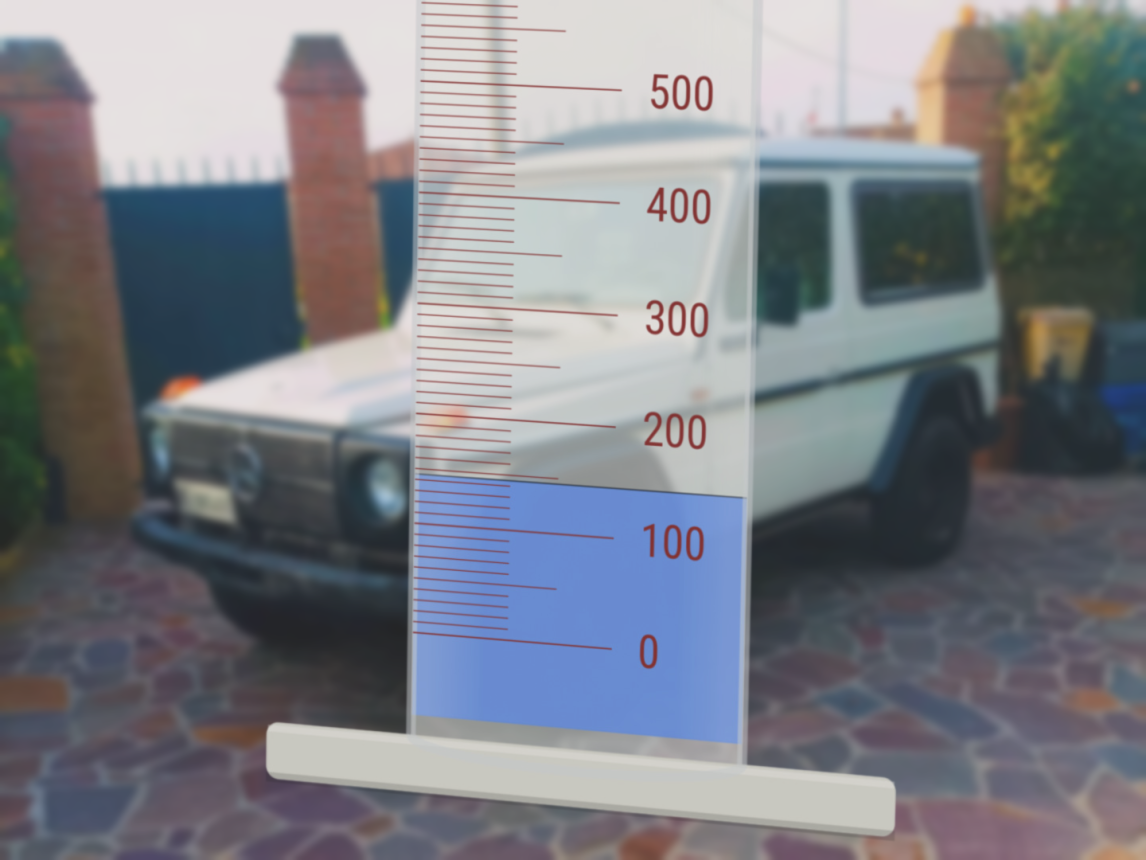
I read 145 mL
